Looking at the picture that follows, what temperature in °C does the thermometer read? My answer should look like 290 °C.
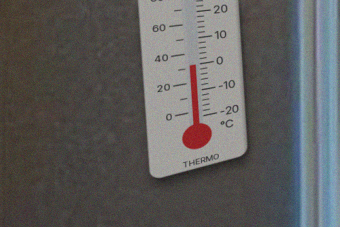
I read 0 °C
